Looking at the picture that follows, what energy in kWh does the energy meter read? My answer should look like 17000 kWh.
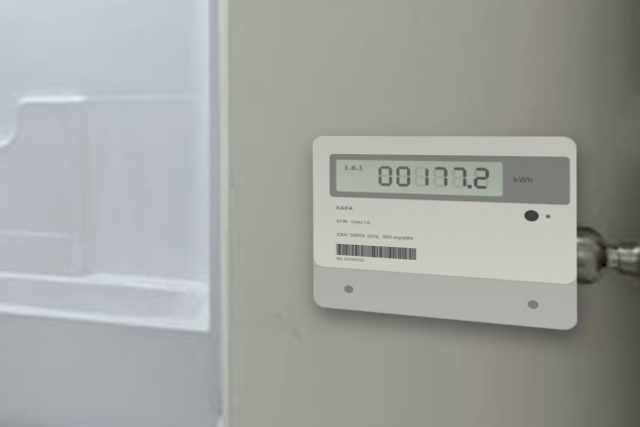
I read 177.2 kWh
